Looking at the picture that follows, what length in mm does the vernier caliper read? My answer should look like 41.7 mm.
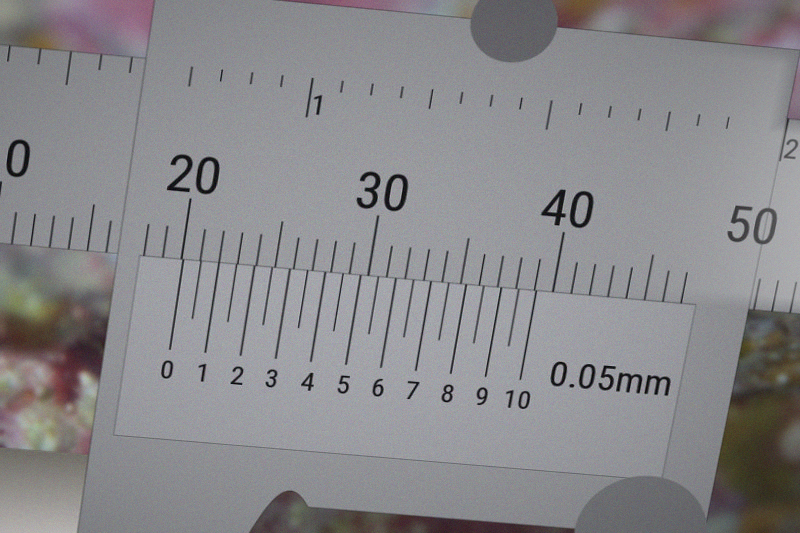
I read 20.1 mm
